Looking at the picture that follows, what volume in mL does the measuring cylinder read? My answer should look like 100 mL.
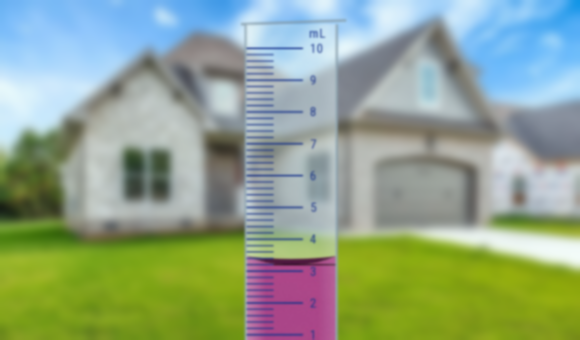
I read 3.2 mL
